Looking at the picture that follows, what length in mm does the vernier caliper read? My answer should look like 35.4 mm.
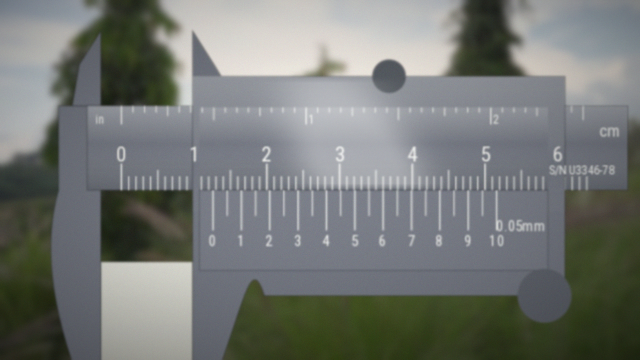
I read 12.6 mm
